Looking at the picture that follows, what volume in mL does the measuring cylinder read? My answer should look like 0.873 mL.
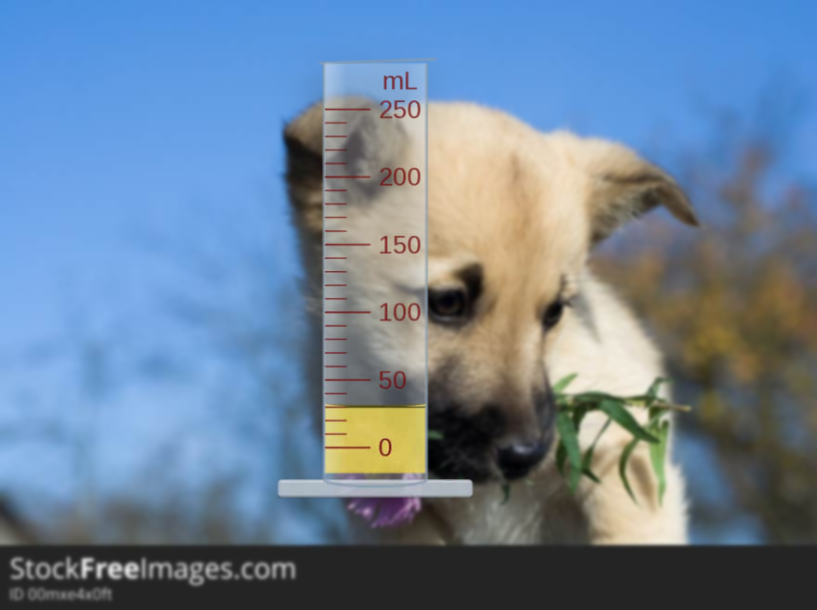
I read 30 mL
